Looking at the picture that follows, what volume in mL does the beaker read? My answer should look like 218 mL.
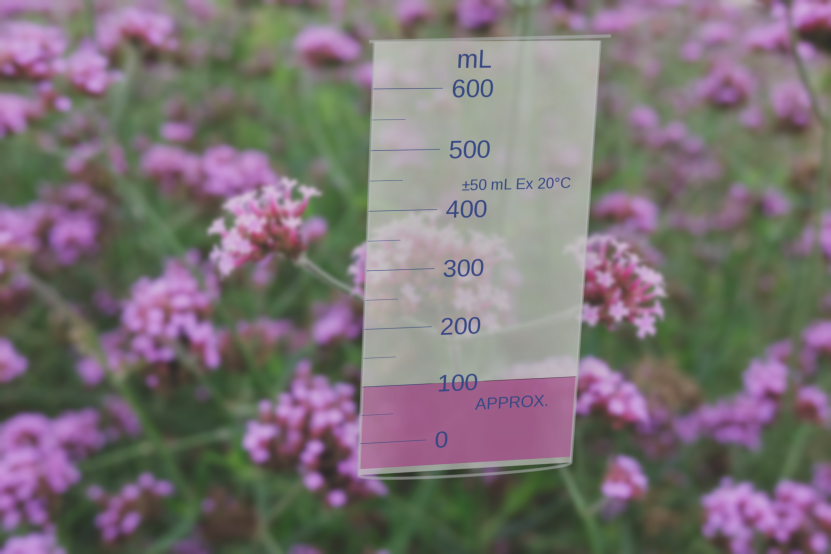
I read 100 mL
